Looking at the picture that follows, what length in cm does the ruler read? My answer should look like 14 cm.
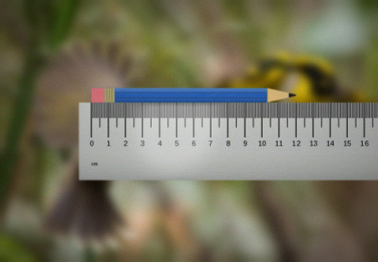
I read 12 cm
